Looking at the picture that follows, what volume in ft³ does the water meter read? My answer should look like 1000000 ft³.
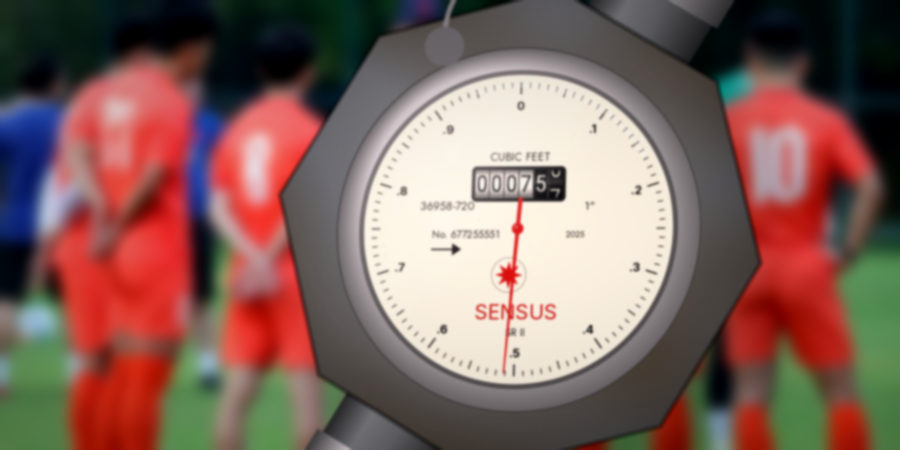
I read 756.51 ft³
